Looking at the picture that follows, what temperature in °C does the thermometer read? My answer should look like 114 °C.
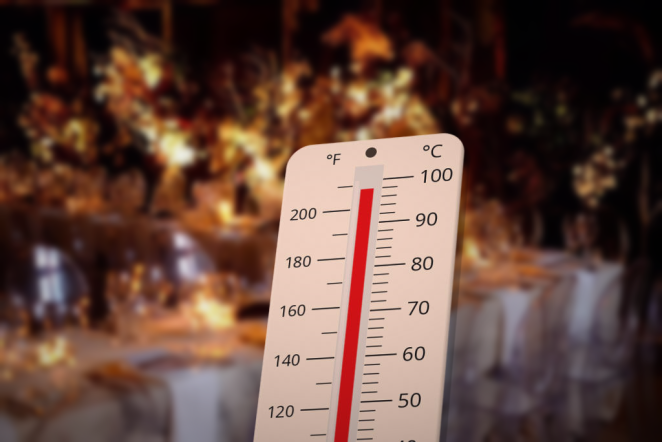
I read 98 °C
